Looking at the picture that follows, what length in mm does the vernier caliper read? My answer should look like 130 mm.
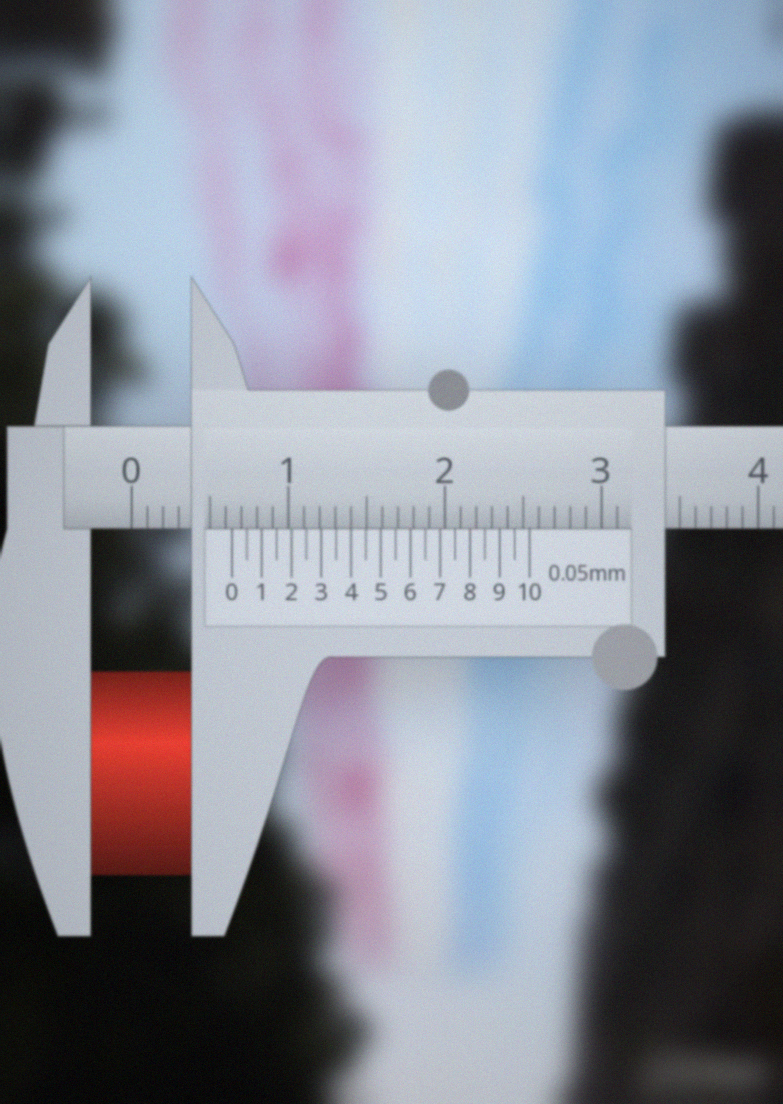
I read 6.4 mm
